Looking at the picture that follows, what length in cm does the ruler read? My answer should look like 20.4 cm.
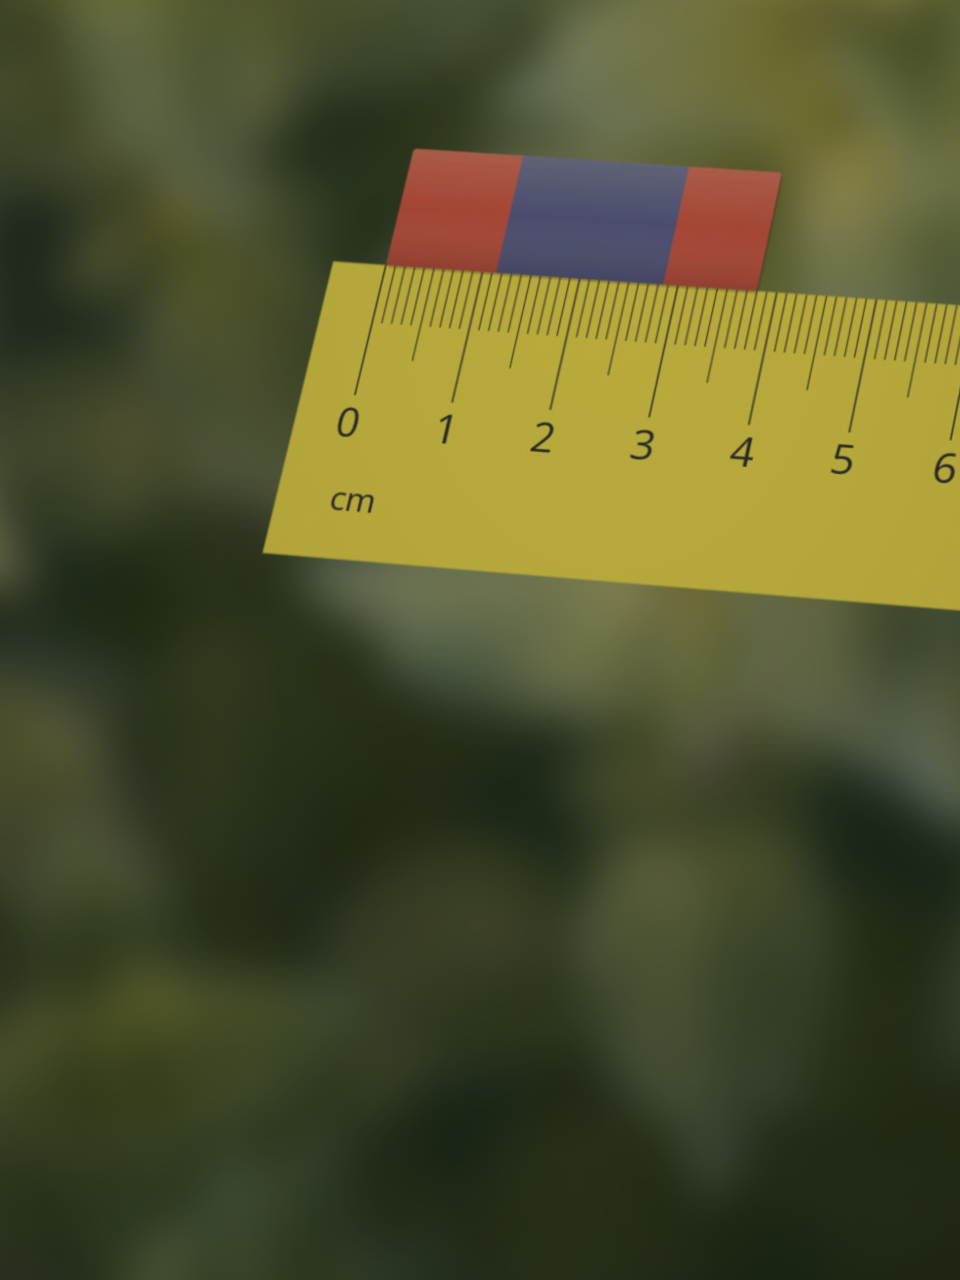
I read 3.8 cm
